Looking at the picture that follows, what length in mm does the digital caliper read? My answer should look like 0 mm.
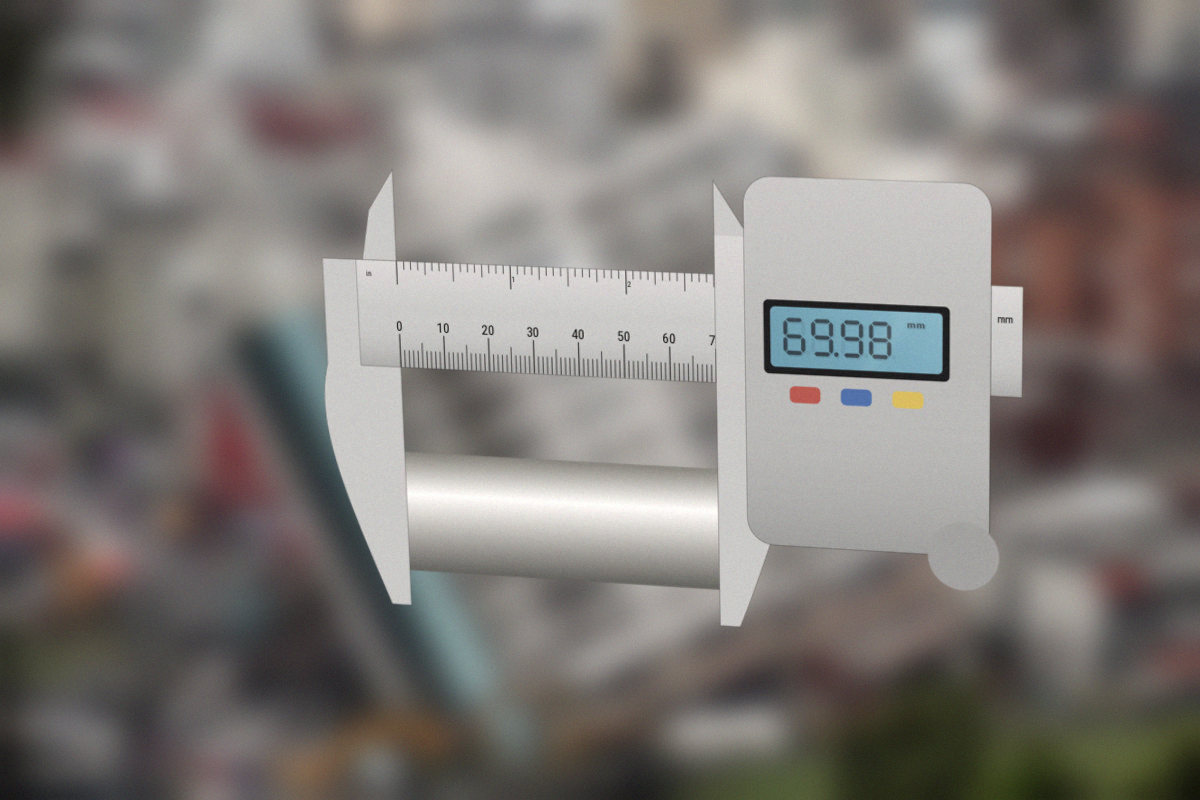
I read 69.98 mm
